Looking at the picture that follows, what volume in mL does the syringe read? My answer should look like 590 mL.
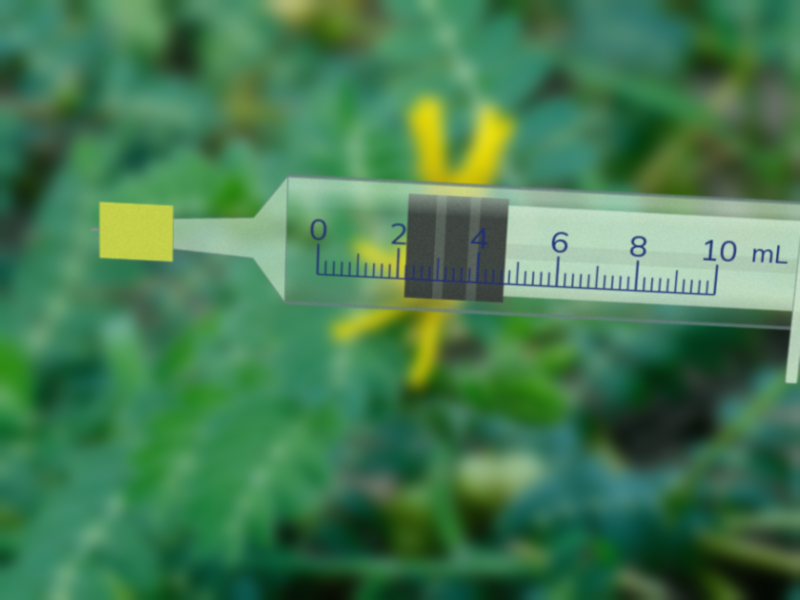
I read 2.2 mL
